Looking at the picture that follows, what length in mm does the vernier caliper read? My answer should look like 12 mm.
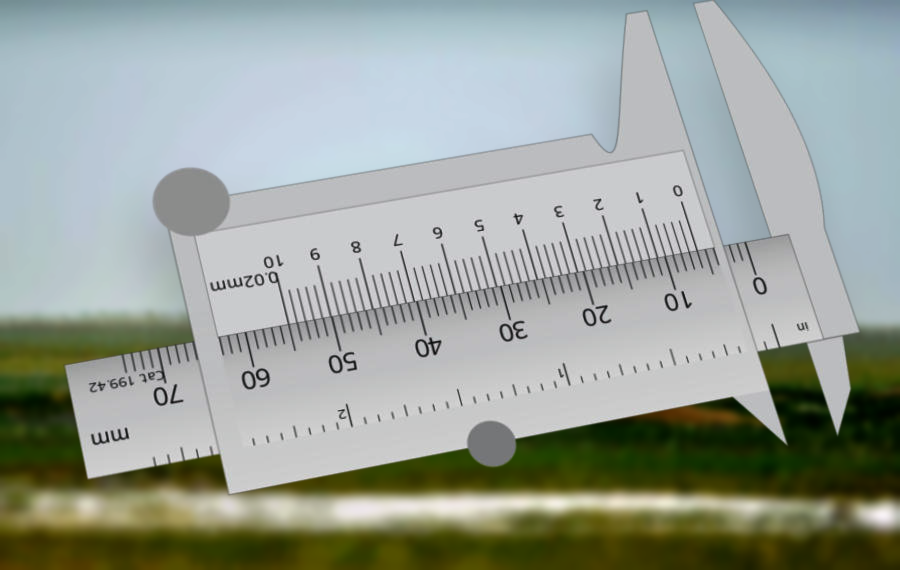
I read 6.0 mm
